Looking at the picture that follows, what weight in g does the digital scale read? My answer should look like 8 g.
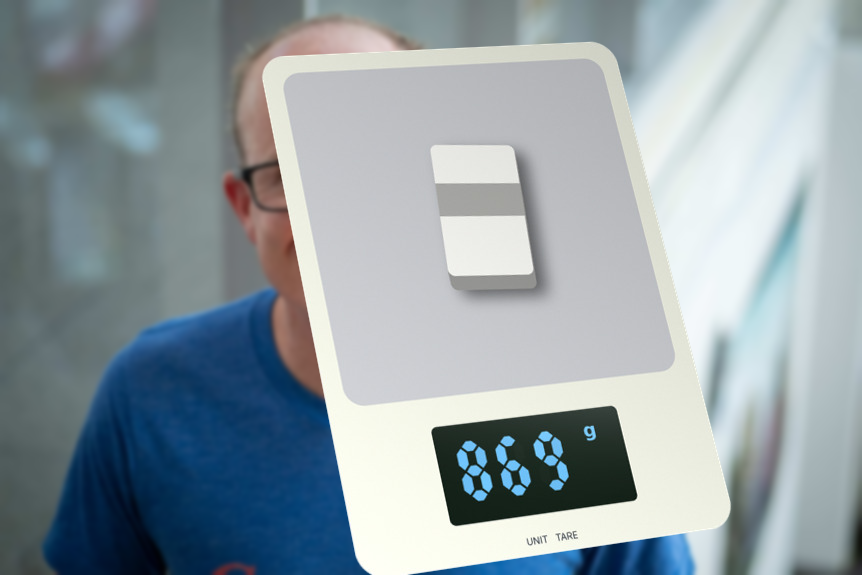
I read 869 g
